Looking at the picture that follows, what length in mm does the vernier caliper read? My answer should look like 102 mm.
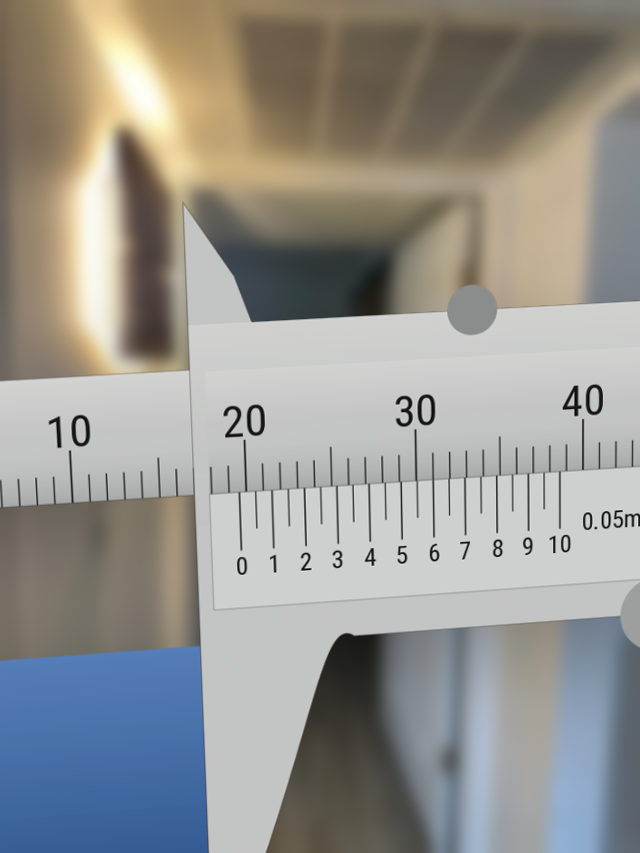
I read 19.6 mm
